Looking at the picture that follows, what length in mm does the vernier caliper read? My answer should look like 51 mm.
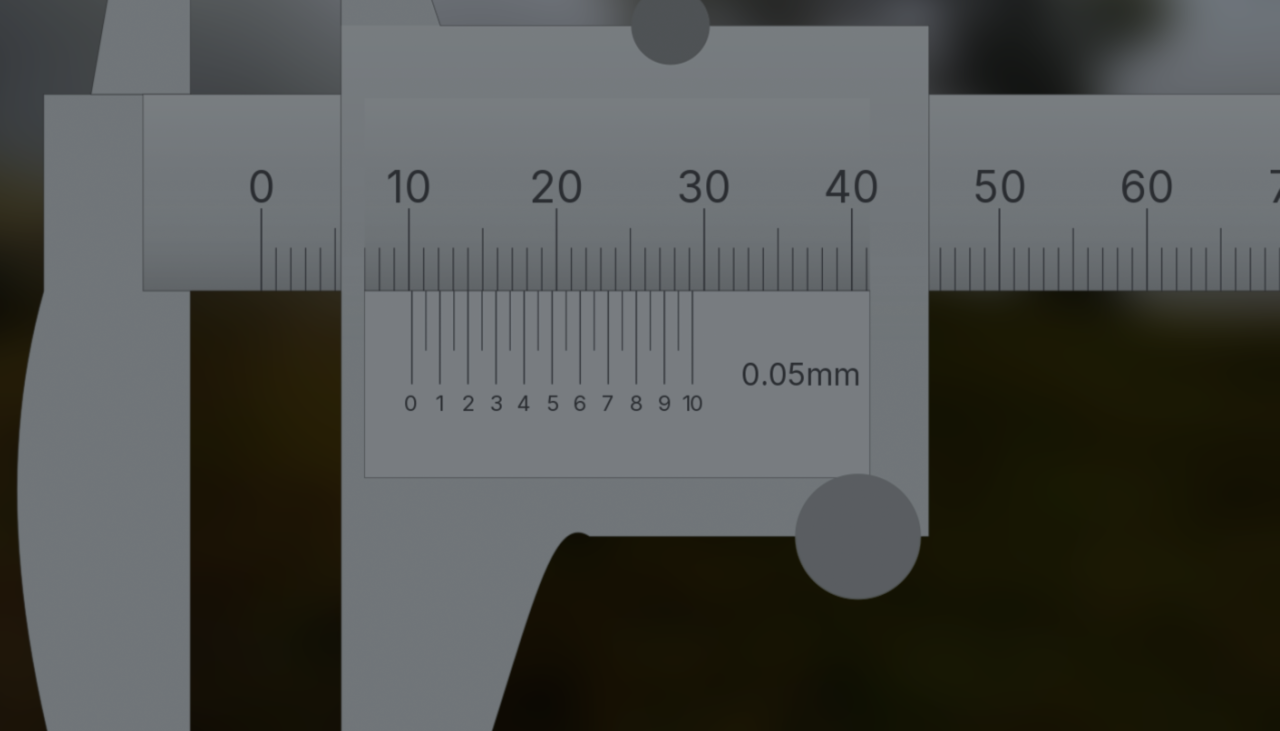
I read 10.2 mm
